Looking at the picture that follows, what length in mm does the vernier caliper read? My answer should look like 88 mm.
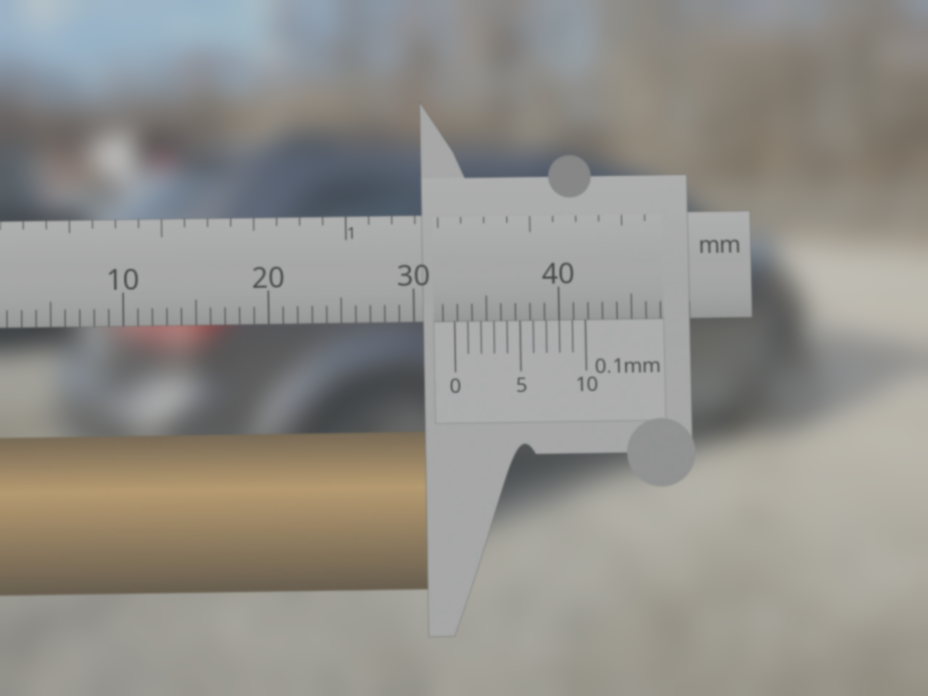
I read 32.8 mm
